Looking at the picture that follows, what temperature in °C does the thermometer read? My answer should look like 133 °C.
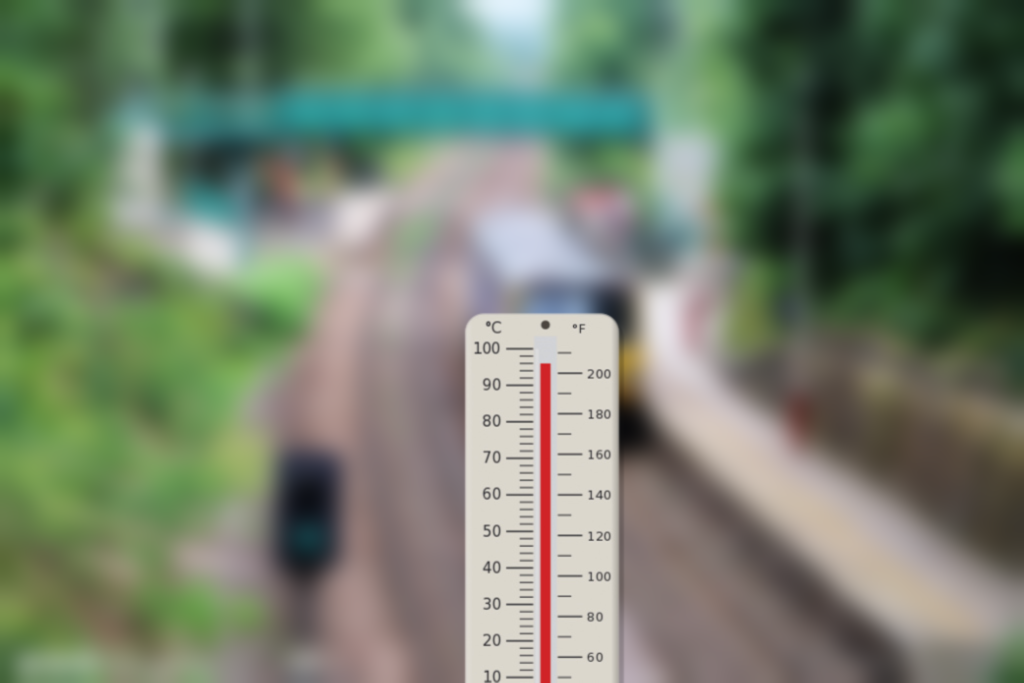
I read 96 °C
